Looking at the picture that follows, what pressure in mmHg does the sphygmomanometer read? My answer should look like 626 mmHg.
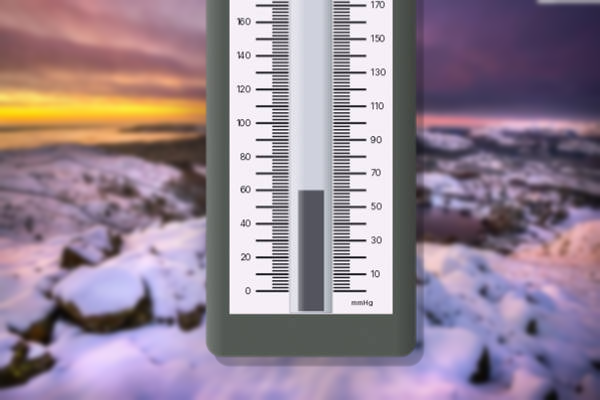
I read 60 mmHg
